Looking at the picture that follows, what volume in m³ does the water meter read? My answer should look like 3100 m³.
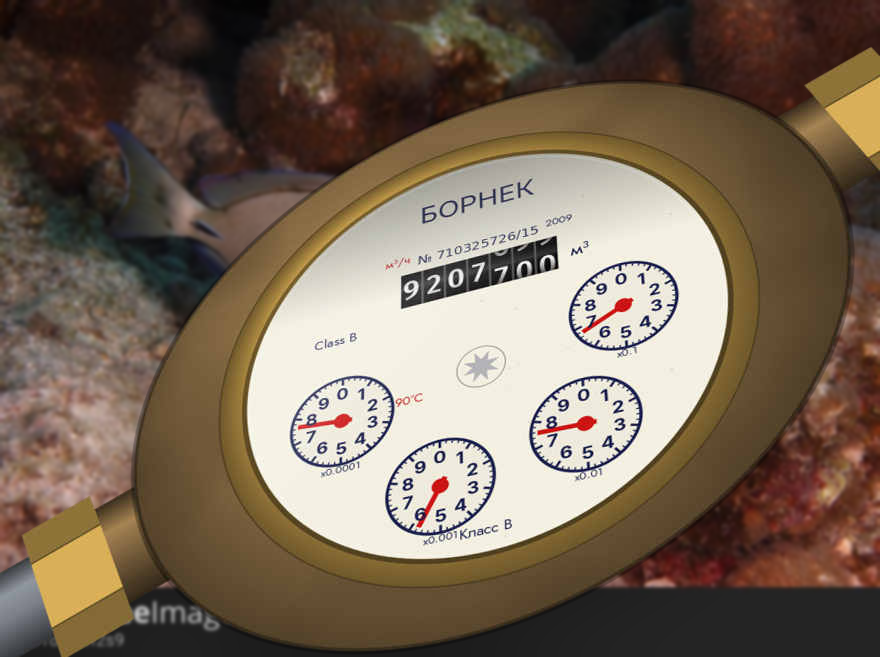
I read 9207699.6757 m³
